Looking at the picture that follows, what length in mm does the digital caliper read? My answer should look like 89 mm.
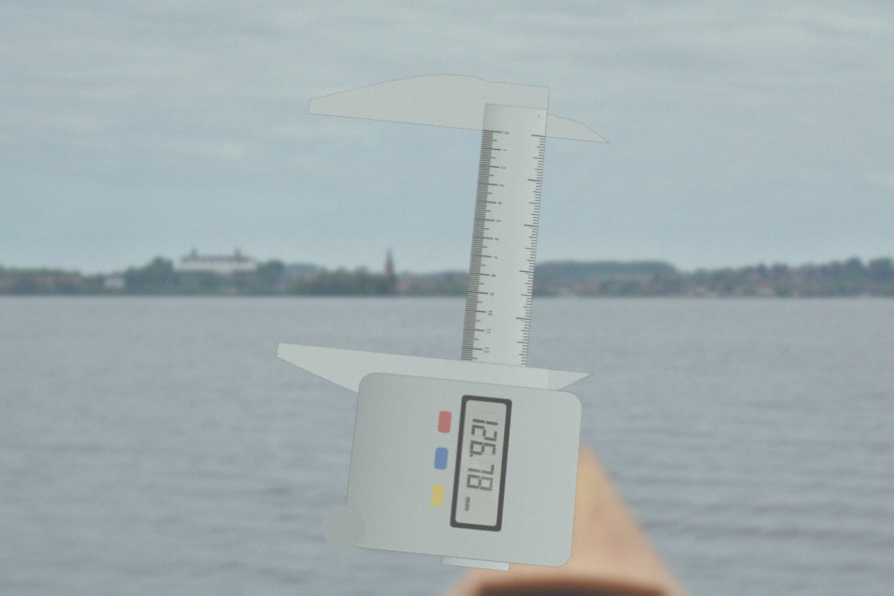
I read 126.78 mm
